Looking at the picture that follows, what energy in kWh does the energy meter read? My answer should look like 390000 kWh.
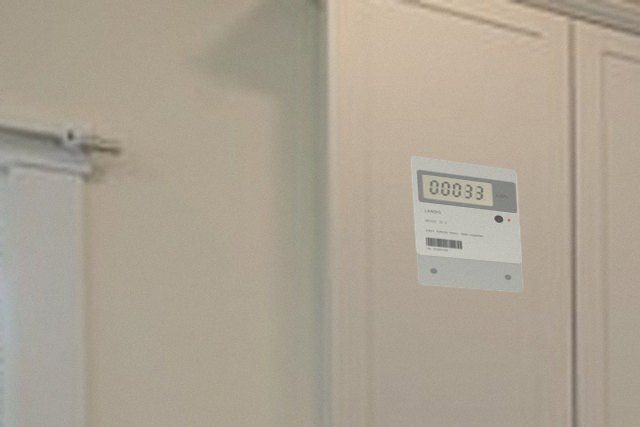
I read 33 kWh
